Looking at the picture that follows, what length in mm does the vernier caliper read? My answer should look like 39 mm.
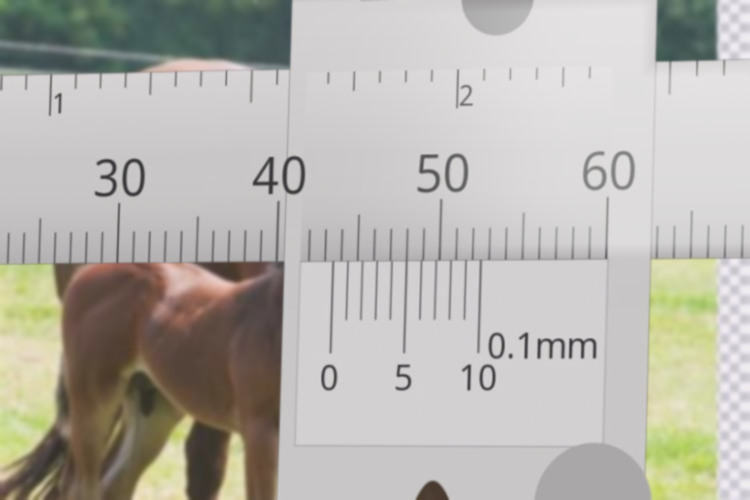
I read 43.5 mm
